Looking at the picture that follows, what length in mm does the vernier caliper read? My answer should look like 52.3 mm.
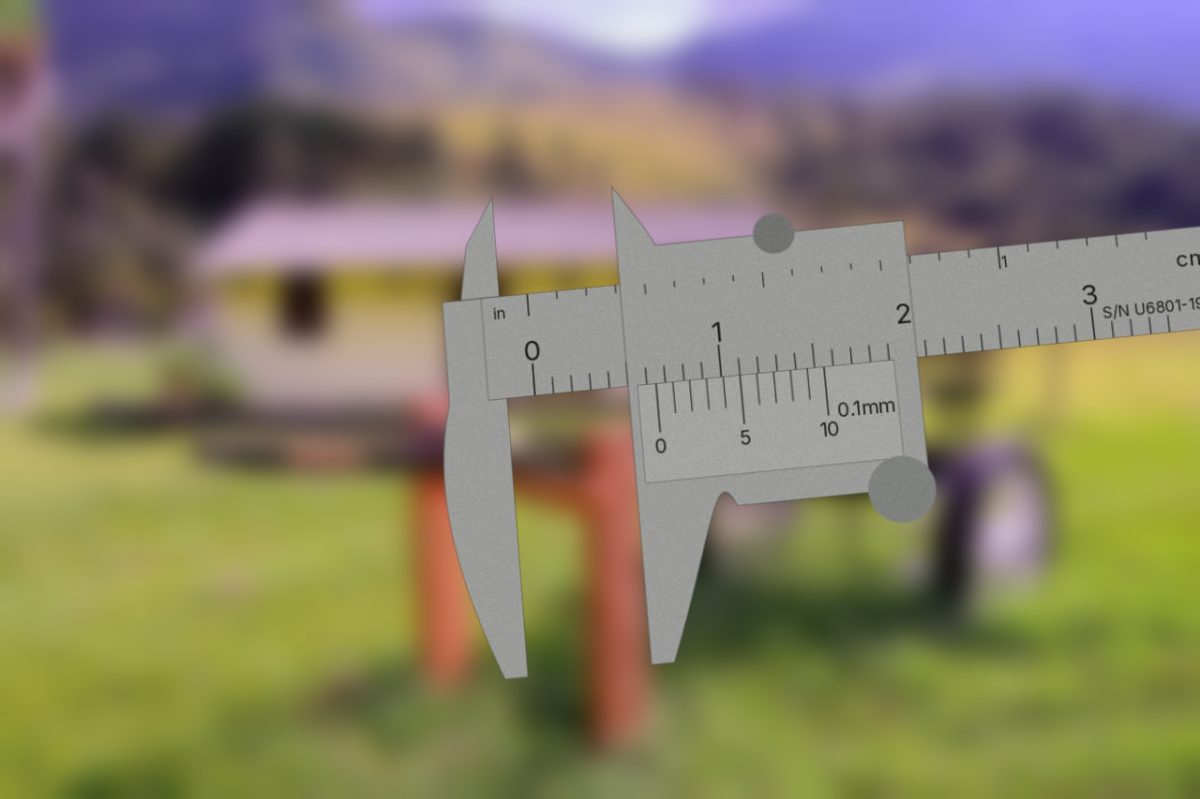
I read 6.5 mm
